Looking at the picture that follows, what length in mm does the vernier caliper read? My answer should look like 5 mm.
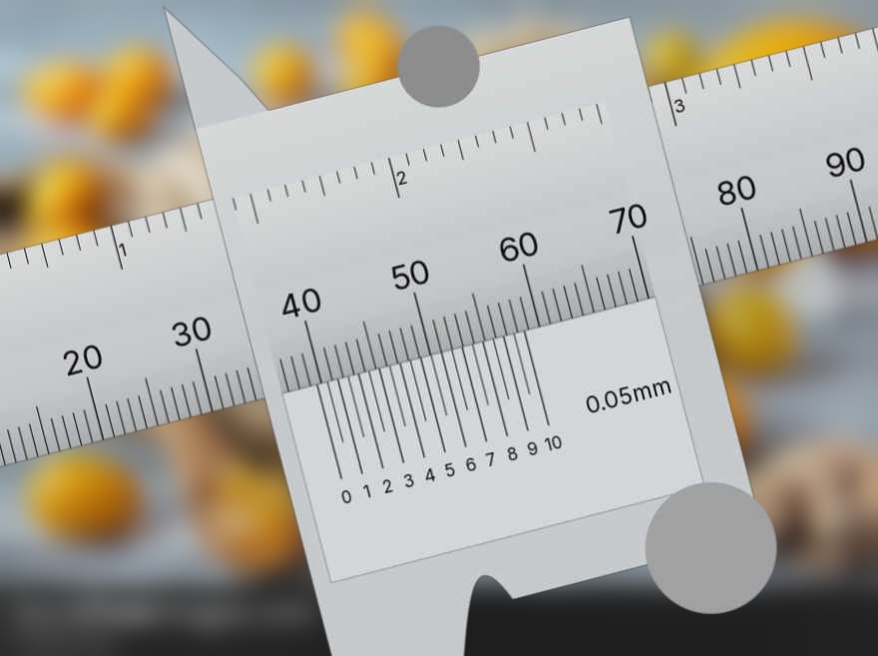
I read 39.6 mm
